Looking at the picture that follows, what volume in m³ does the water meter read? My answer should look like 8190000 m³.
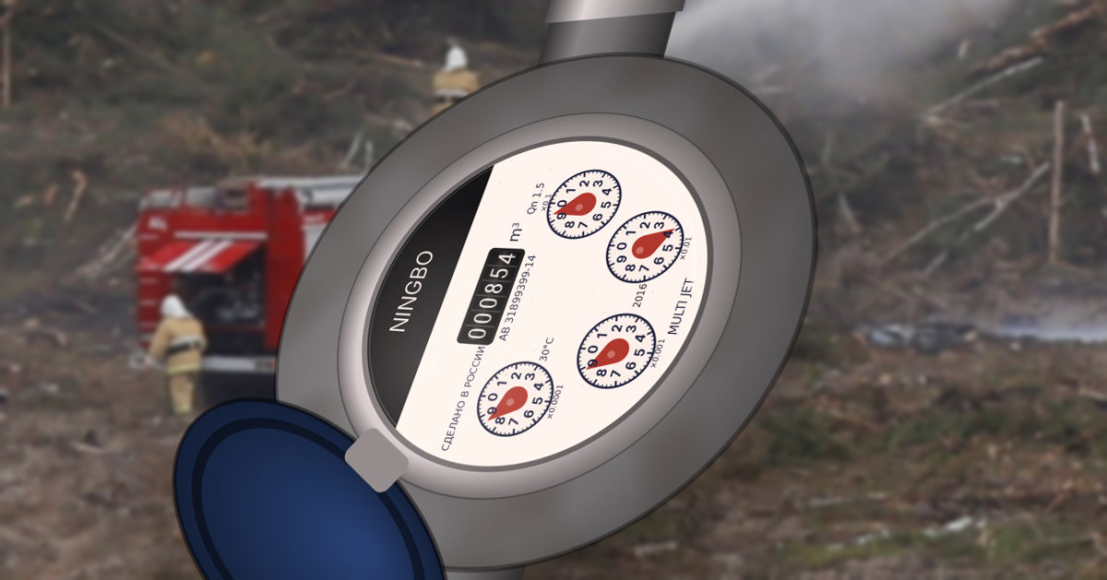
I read 853.9388 m³
